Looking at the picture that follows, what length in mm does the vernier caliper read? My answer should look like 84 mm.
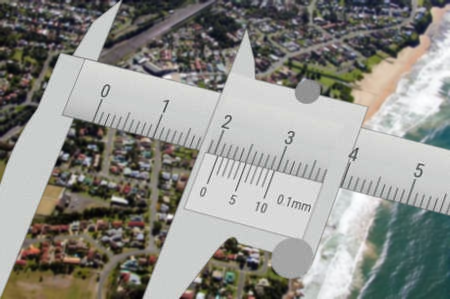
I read 20.6 mm
